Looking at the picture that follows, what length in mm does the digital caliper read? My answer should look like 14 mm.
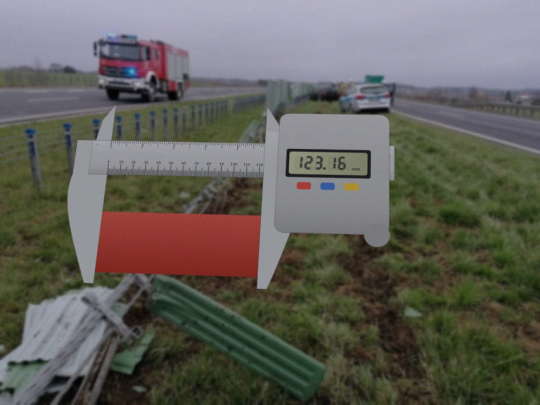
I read 123.16 mm
